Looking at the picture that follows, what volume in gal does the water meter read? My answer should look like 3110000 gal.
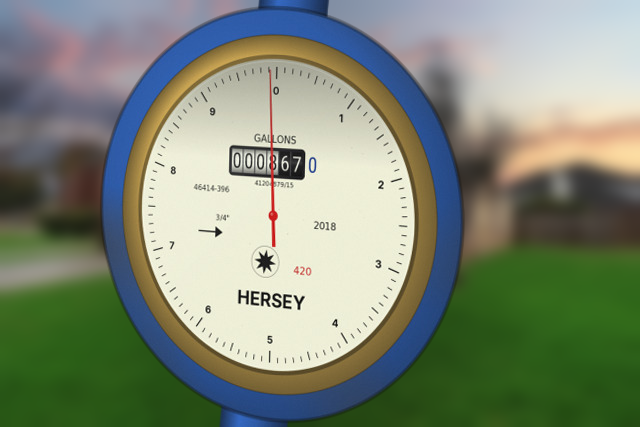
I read 8669.9 gal
